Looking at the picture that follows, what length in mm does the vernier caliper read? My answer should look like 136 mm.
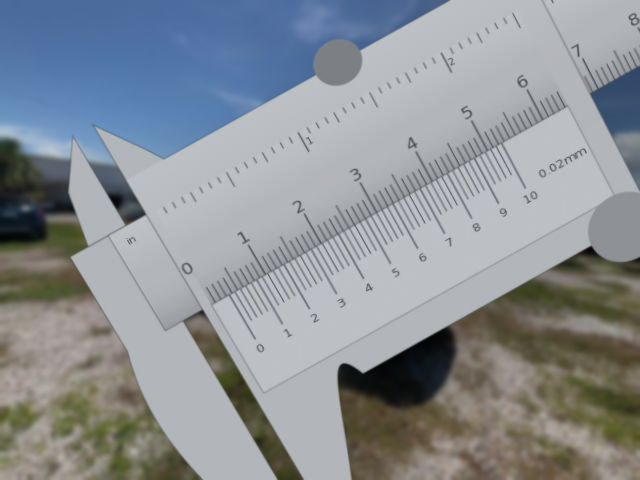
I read 3.5 mm
